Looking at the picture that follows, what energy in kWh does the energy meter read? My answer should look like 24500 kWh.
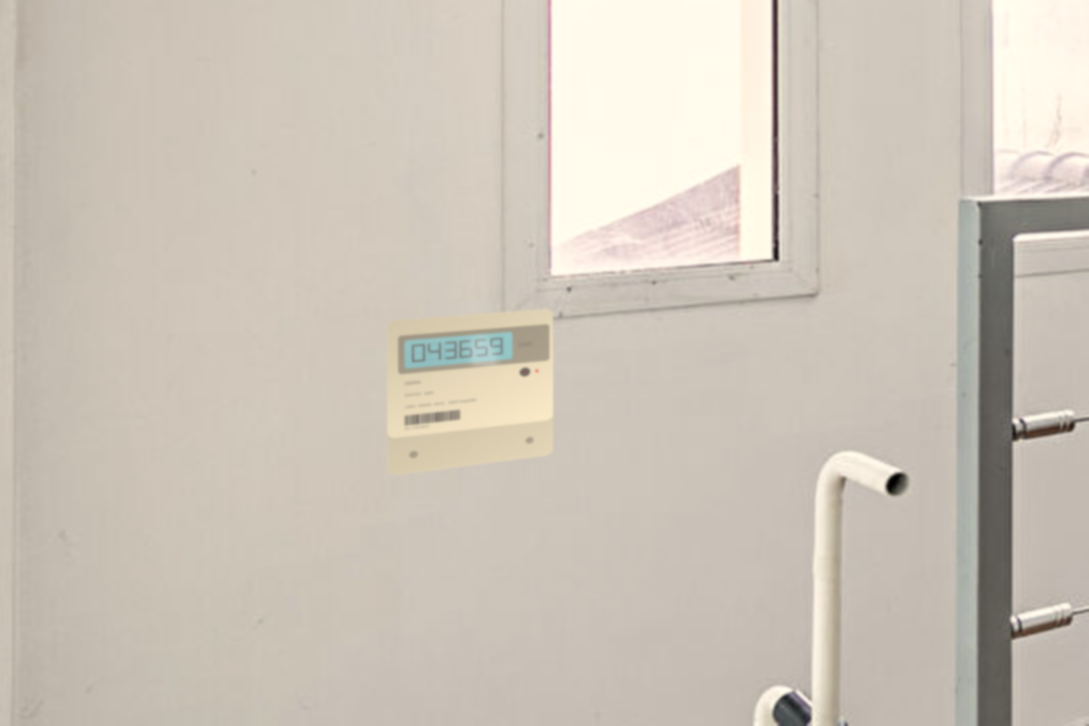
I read 43659 kWh
